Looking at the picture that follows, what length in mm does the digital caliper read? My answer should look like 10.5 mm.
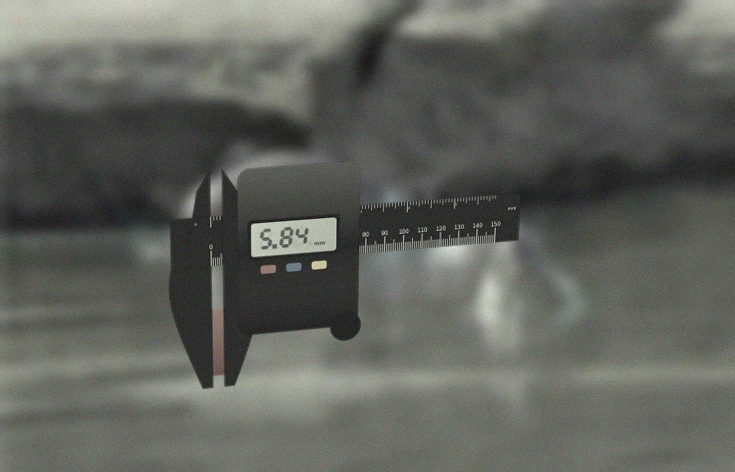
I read 5.84 mm
